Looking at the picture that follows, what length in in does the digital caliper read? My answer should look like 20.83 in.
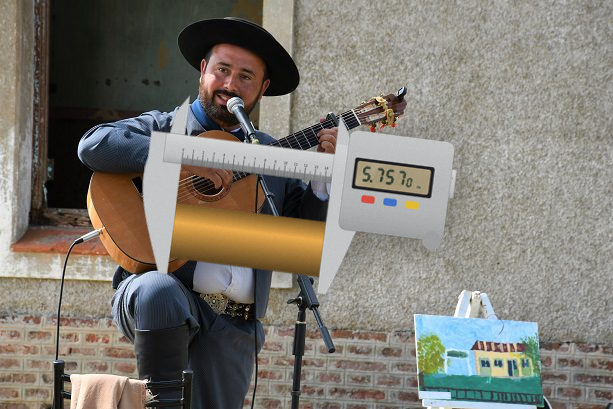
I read 5.7570 in
